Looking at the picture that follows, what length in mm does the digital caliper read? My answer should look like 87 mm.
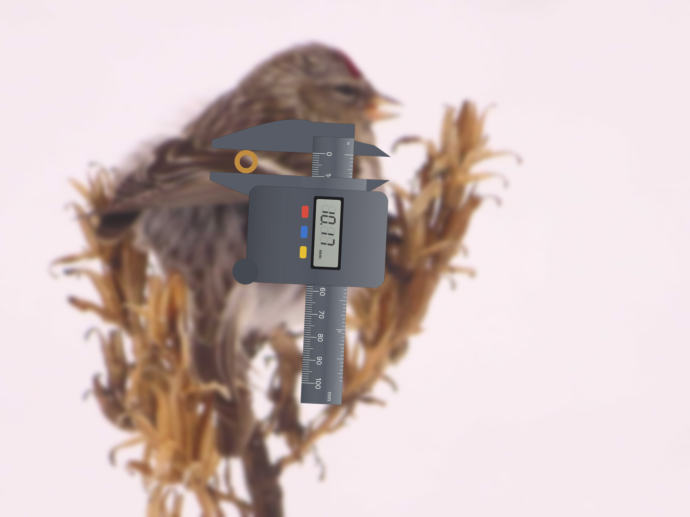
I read 10.17 mm
